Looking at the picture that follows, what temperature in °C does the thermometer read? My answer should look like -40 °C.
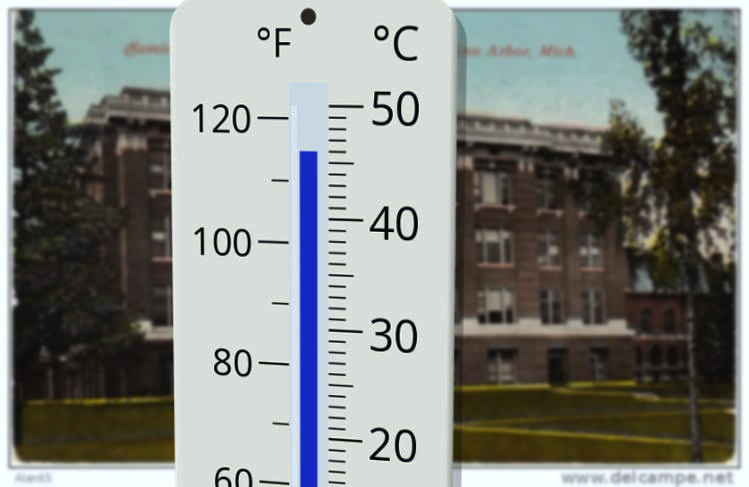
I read 46 °C
